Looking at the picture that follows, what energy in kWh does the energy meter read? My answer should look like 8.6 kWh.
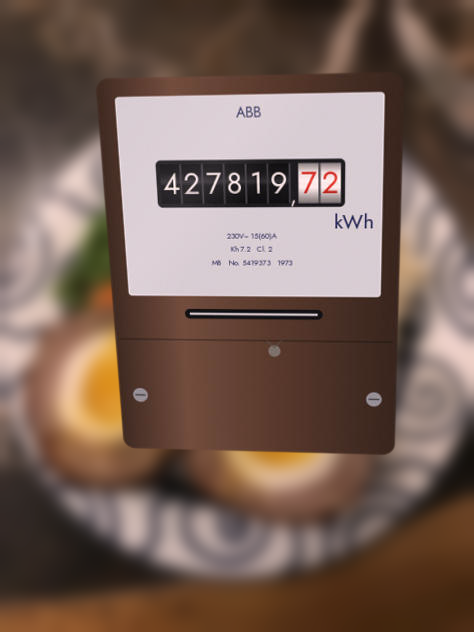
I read 427819.72 kWh
